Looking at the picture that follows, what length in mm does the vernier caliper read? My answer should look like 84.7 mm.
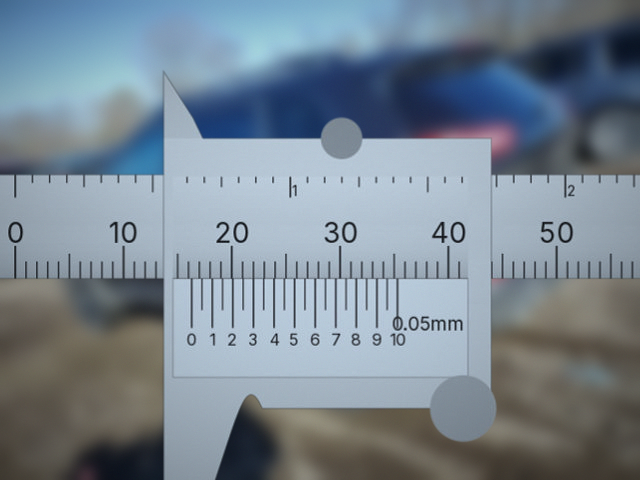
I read 16.3 mm
